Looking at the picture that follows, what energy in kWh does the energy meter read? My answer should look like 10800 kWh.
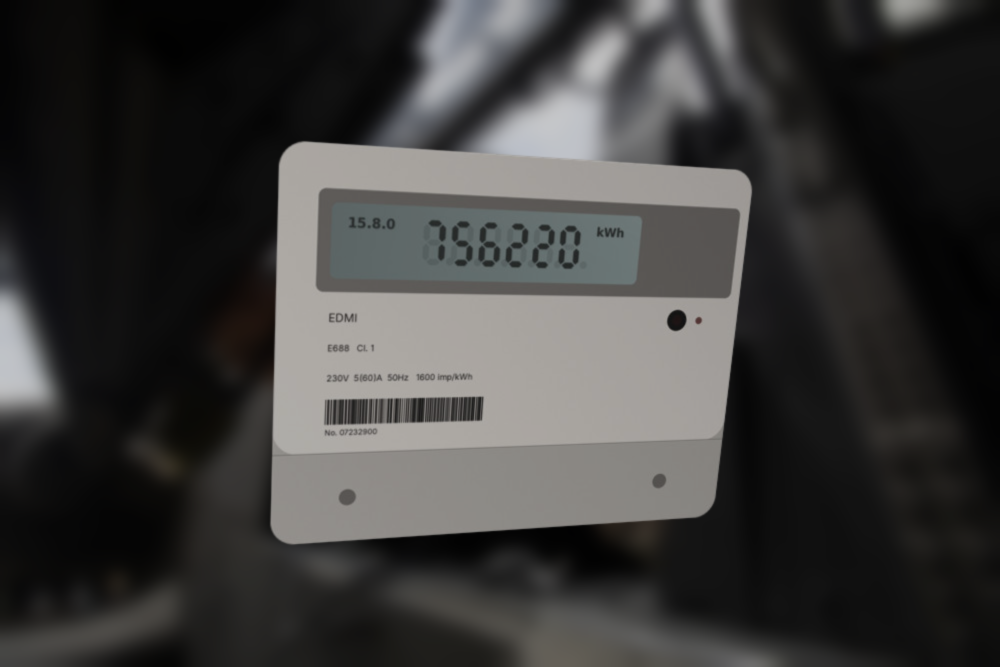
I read 756220 kWh
